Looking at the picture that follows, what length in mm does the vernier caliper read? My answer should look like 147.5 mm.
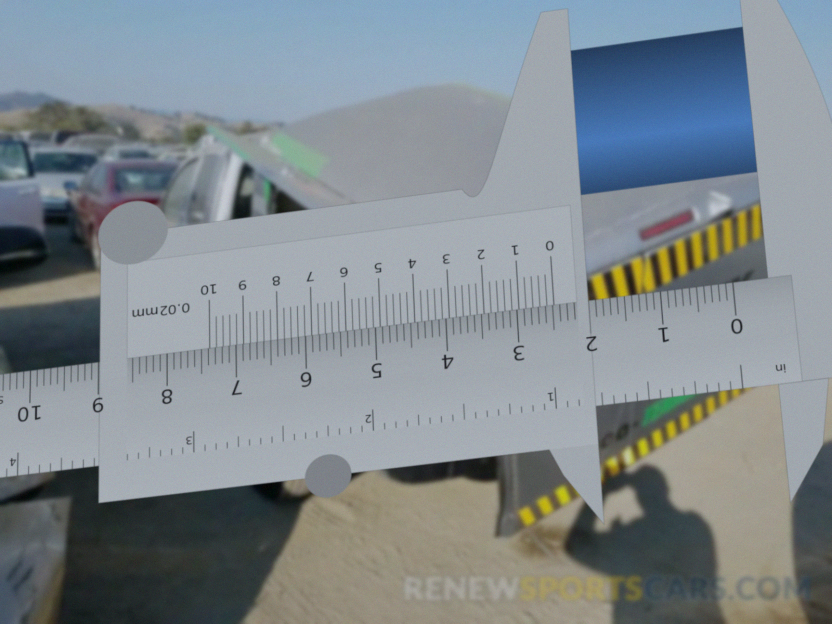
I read 24.8 mm
